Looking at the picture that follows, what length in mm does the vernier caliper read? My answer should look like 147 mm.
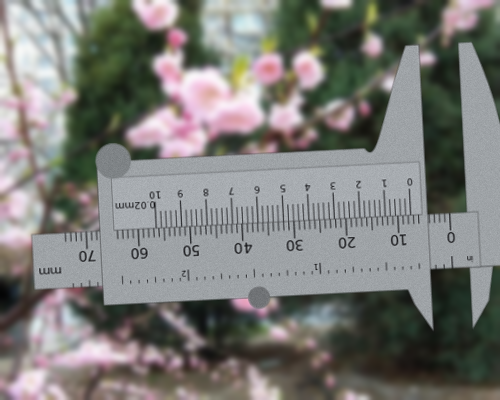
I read 7.5 mm
